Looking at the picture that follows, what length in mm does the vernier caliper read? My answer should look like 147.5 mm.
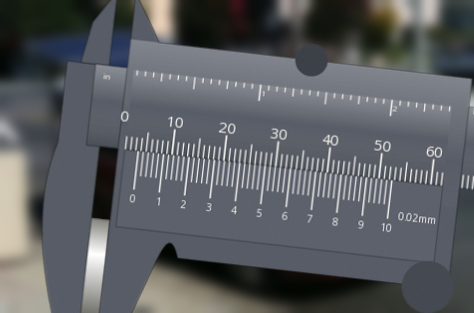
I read 3.5 mm
